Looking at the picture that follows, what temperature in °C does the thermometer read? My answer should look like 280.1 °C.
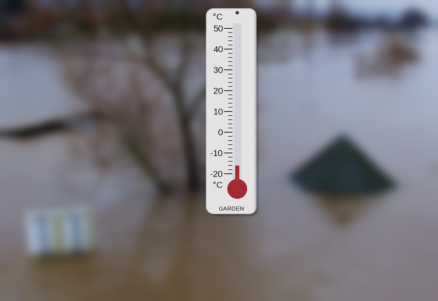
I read -16 °C
